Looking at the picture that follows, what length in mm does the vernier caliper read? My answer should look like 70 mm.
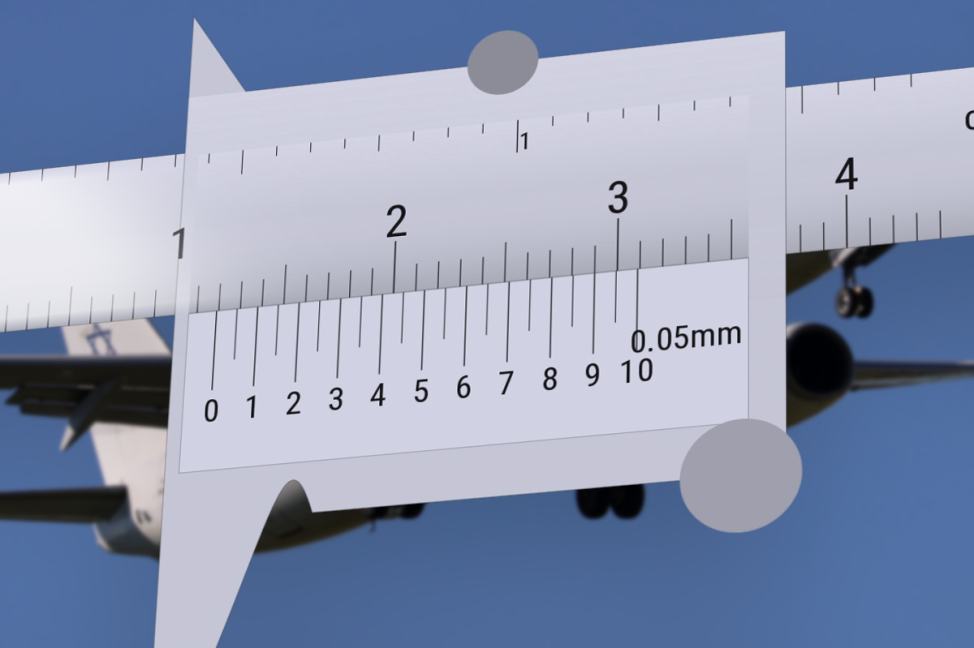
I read 11.90 mm
